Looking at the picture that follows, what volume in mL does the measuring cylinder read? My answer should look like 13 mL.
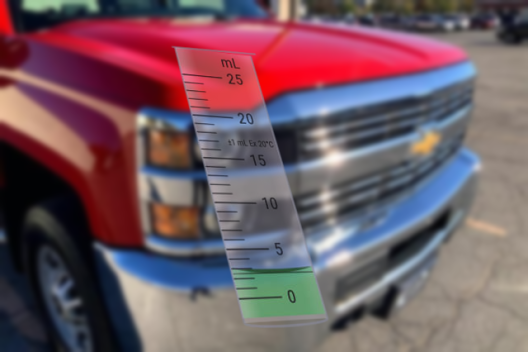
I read 2.5 mL
